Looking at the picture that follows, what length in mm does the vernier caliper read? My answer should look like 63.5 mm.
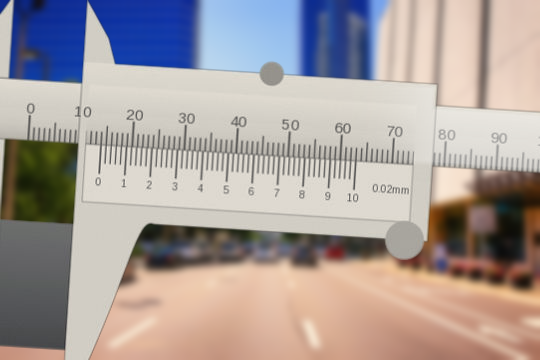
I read 14.0 mm
